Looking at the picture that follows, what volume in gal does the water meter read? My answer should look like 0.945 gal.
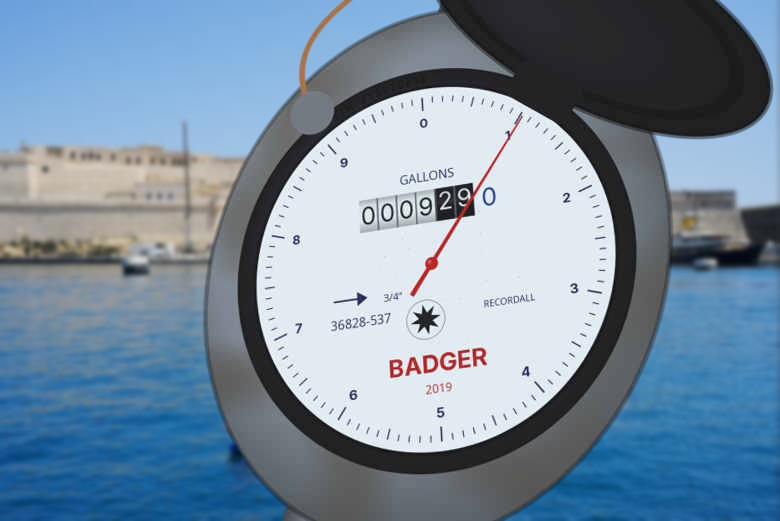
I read 9291.0 gal
